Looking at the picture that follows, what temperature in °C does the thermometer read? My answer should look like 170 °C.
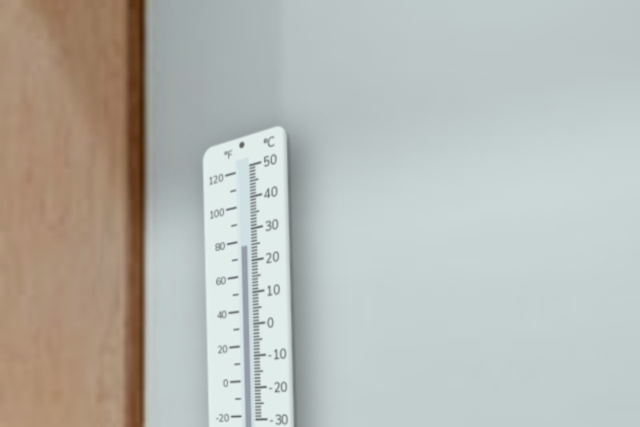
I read 25 °C
